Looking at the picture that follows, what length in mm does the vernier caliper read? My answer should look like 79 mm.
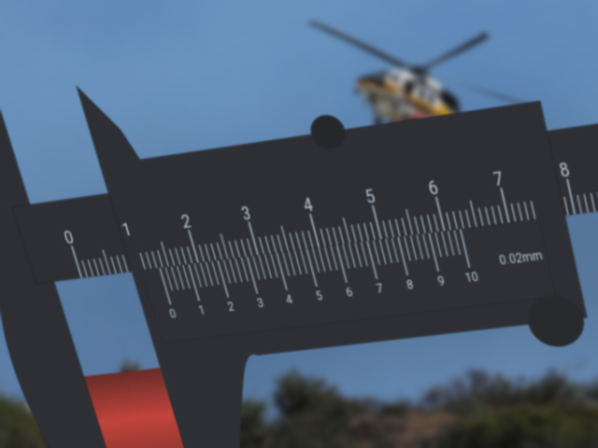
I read 13.5 mm
